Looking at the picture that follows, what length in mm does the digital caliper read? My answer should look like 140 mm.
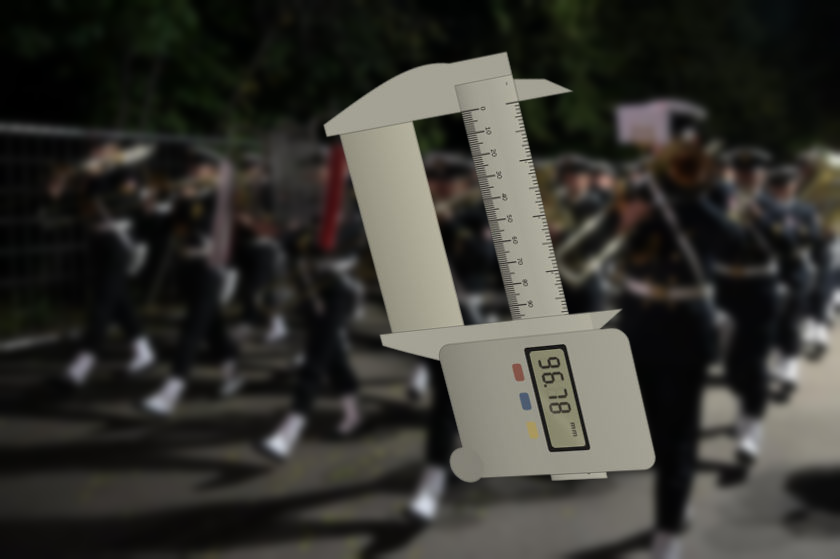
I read 96.78 mm
